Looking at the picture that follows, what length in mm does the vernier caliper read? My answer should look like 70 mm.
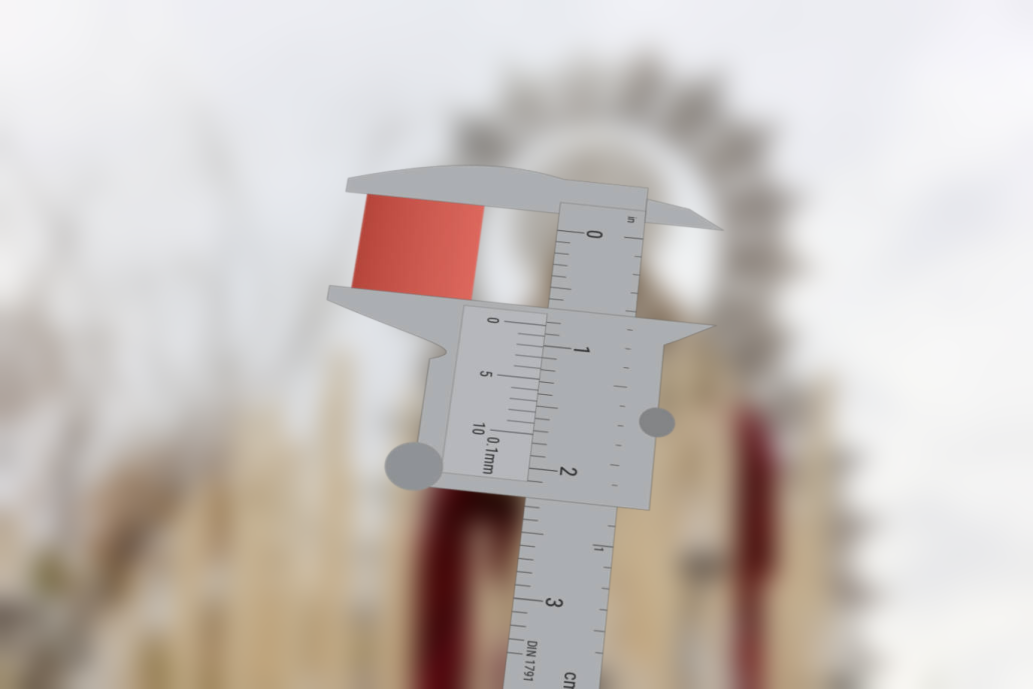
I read 8.3 mm
